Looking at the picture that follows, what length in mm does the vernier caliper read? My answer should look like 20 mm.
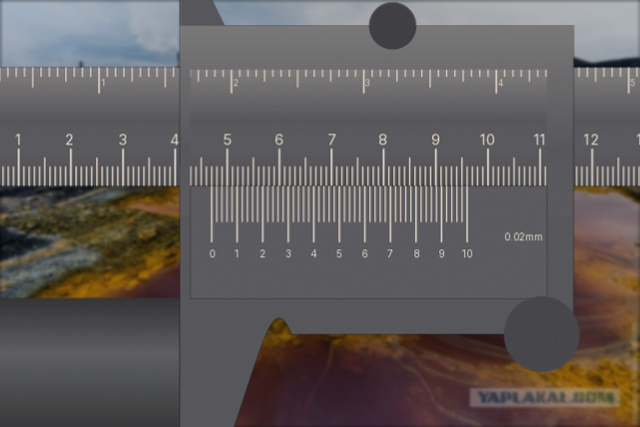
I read 47.0 mm
